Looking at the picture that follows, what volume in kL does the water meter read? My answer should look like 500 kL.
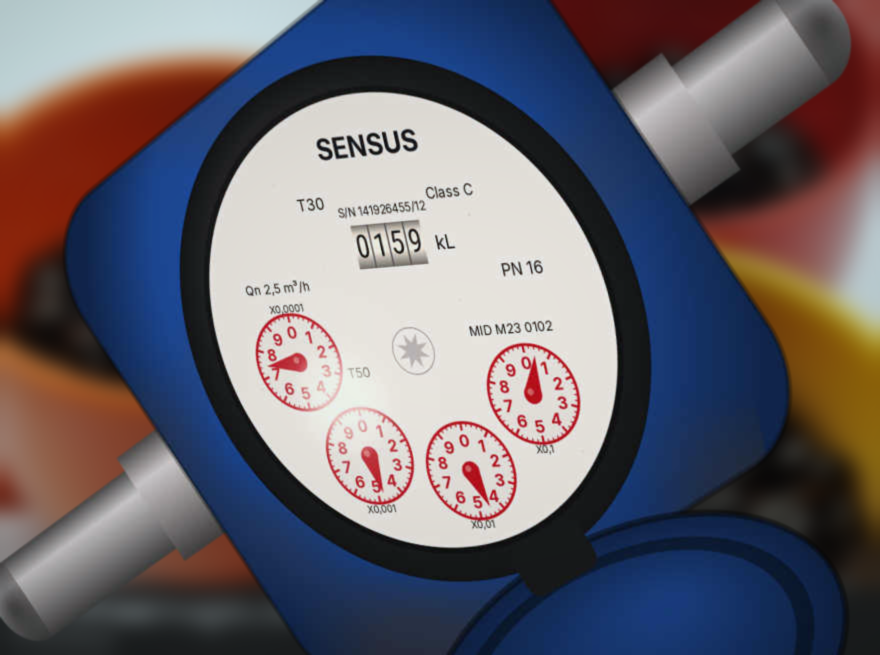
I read 159.0447 kL
